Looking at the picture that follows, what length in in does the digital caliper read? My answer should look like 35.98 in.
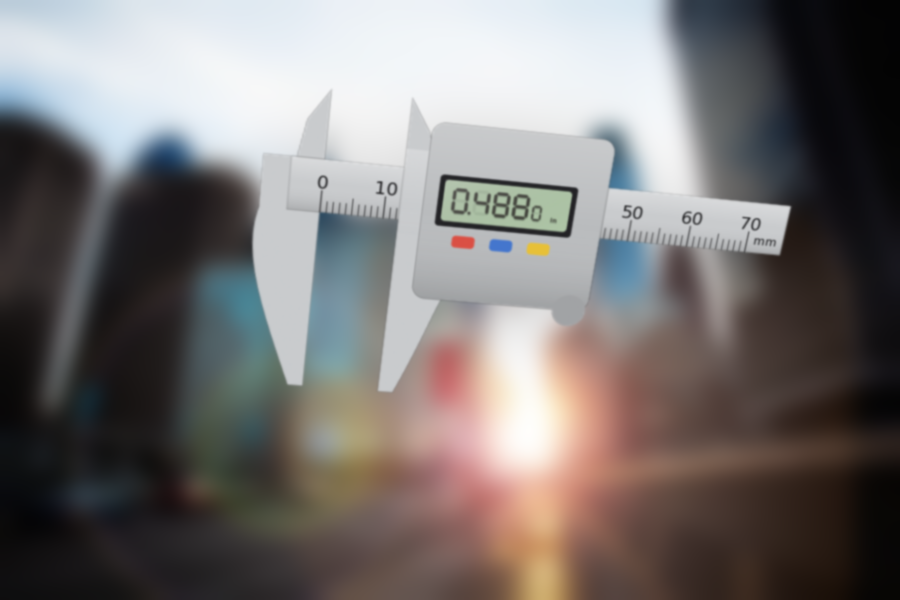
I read 0.4880 in
